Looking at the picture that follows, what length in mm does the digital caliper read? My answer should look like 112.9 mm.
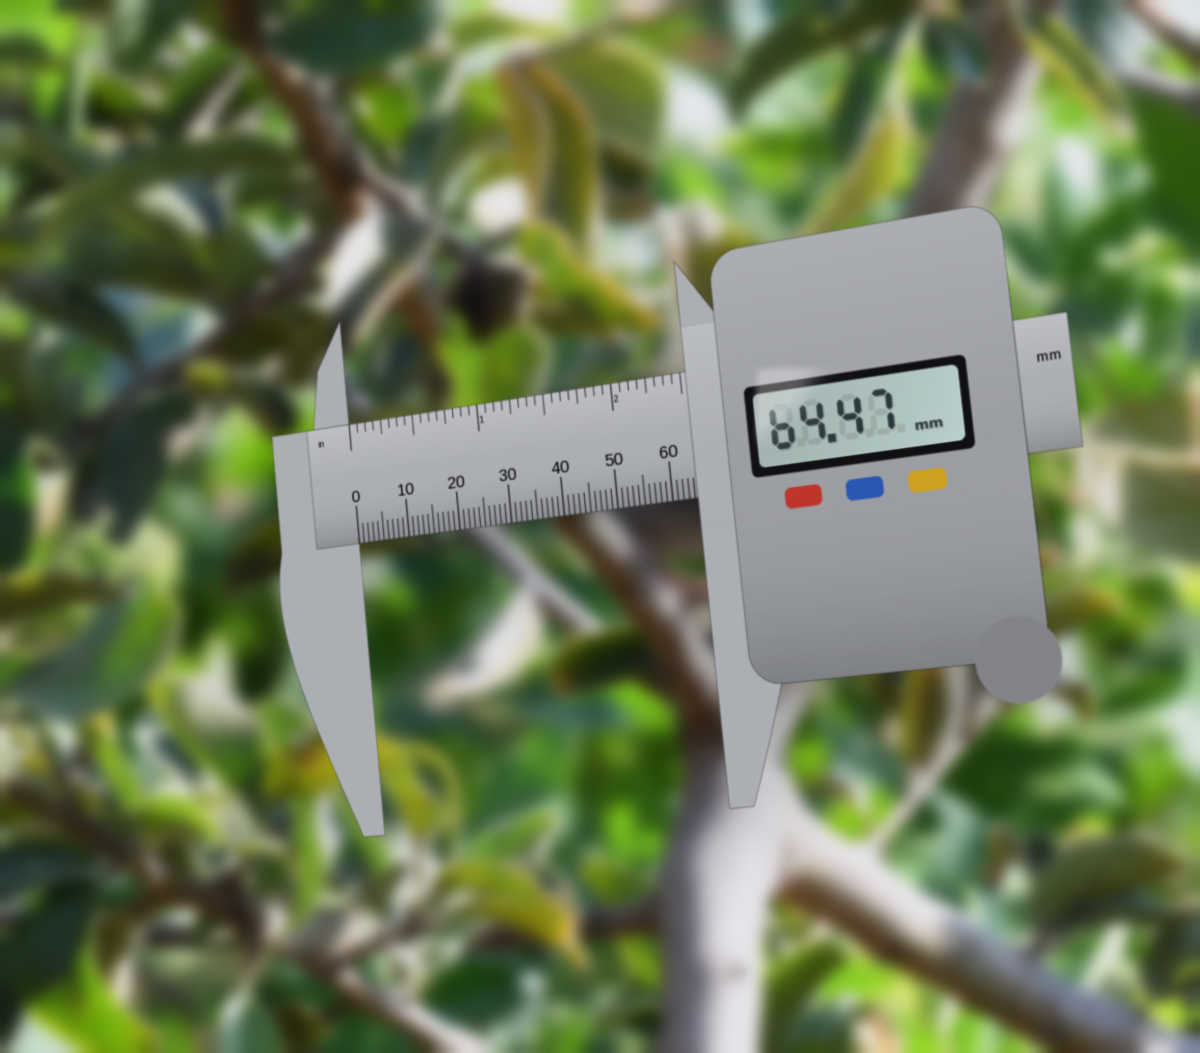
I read 64.47 mm
